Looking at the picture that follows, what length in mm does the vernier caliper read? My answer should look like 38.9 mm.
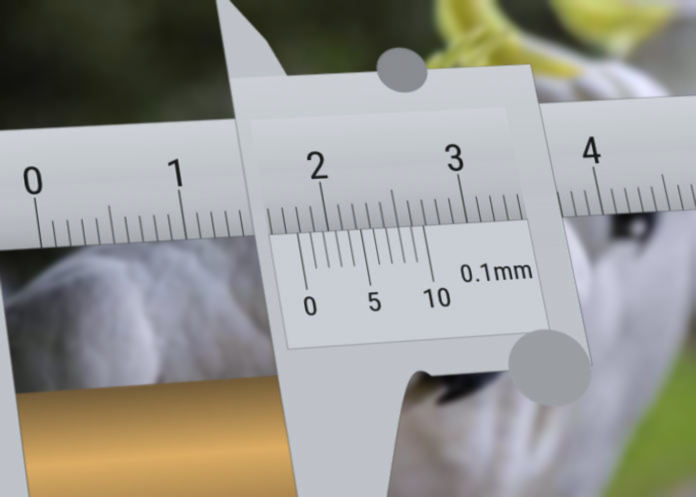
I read 17.8 mm
